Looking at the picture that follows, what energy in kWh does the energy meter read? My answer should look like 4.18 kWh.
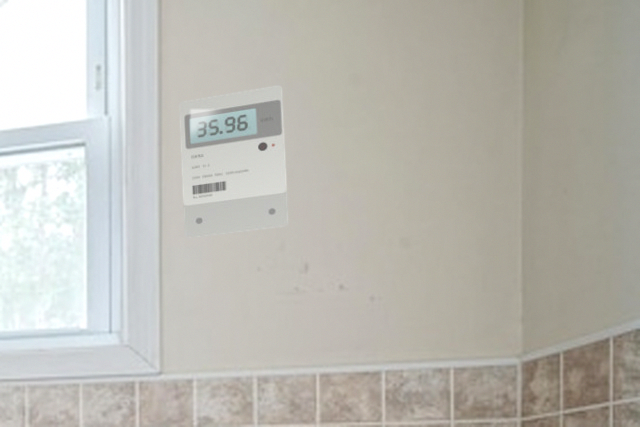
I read 35.96 kWh
